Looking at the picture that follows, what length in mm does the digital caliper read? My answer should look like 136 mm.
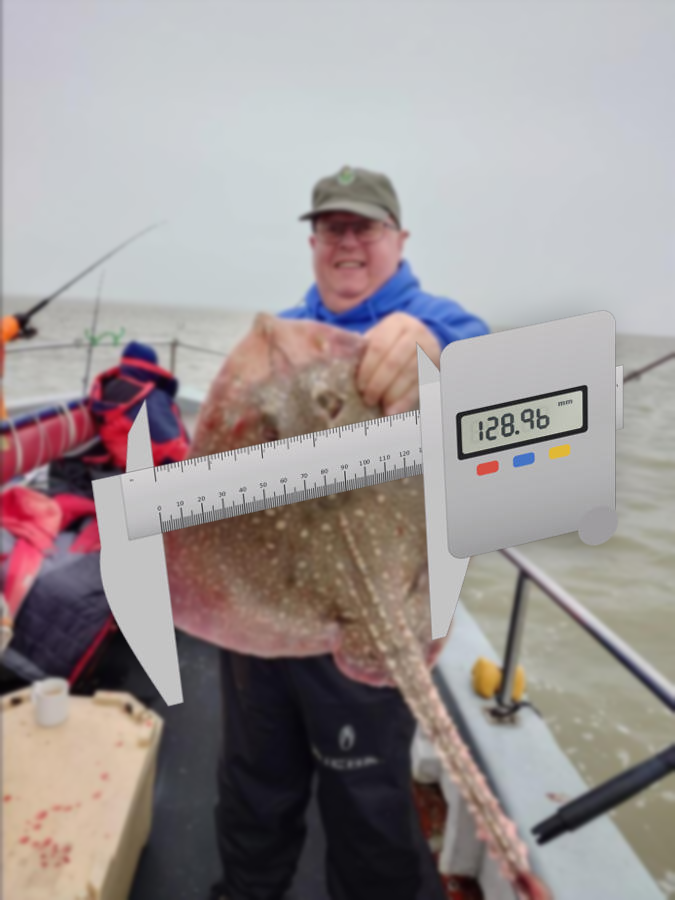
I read 128.96 mm
